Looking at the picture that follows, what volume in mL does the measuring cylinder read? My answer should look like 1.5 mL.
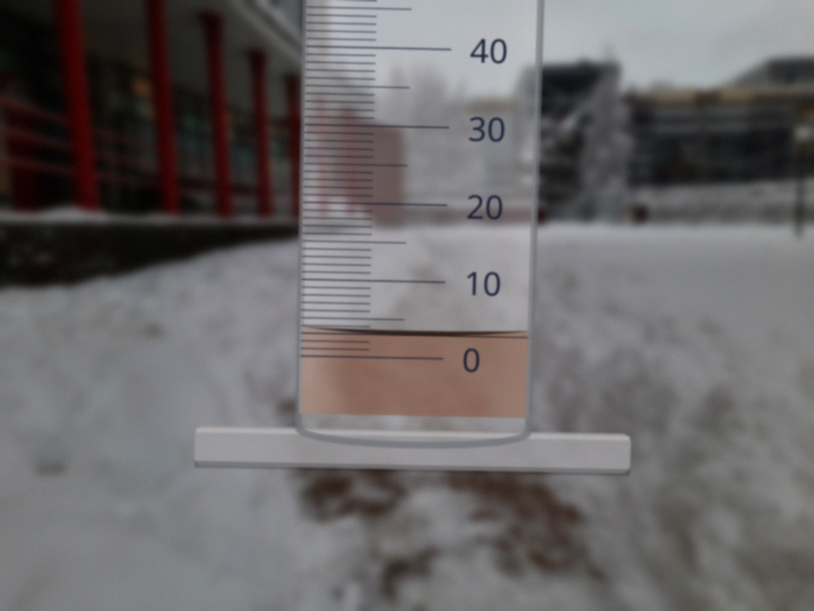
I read 3 mL
